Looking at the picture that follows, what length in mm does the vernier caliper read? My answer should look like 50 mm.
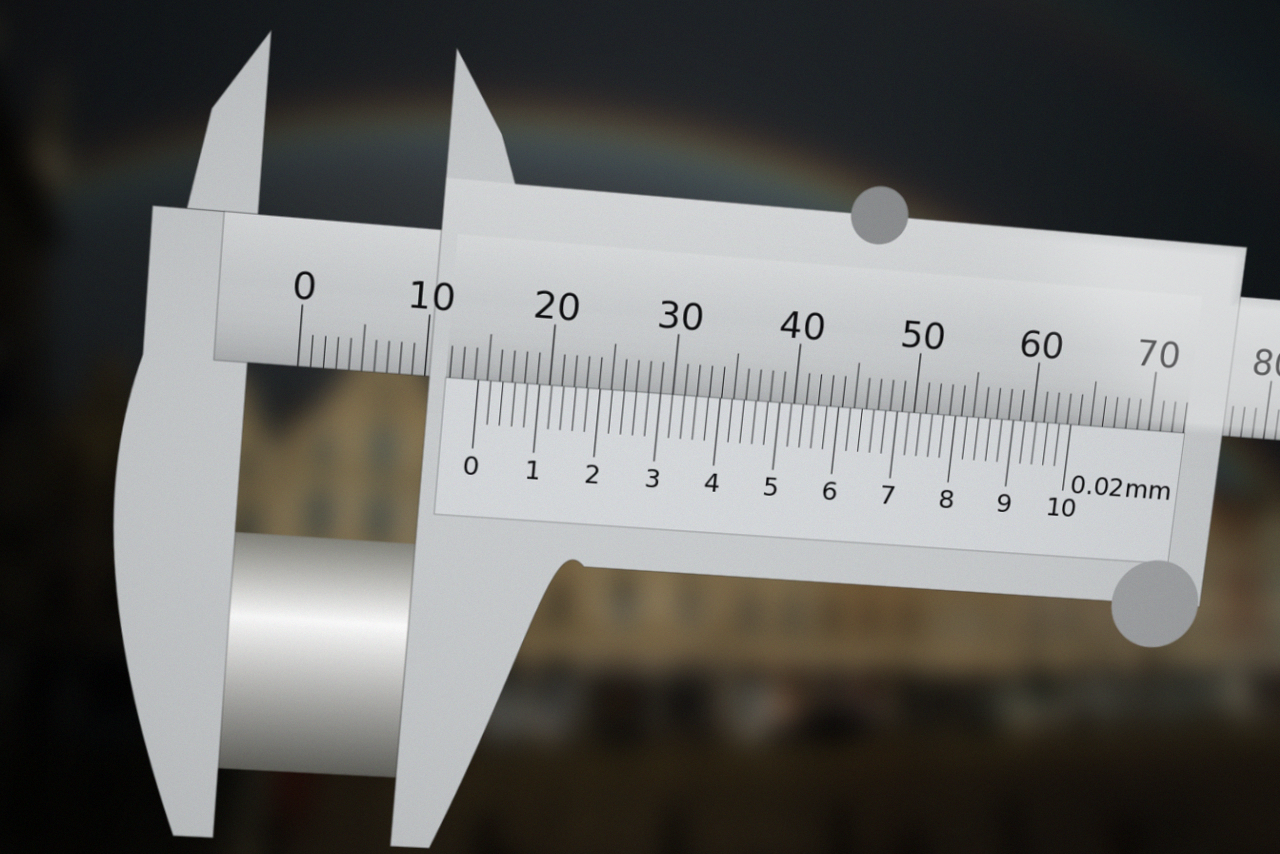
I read 14.3 mm
